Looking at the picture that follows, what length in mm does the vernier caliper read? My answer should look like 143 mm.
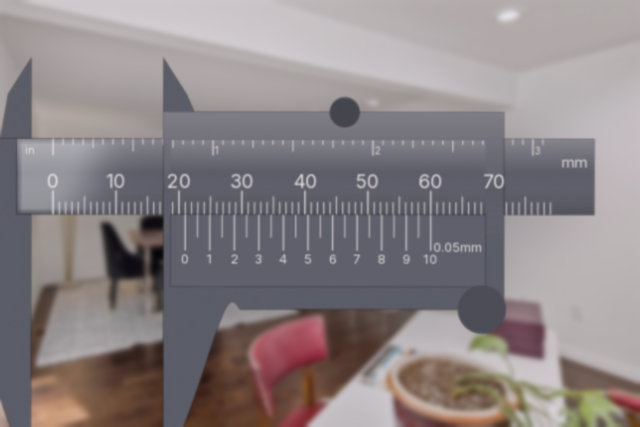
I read 21.0 mm
